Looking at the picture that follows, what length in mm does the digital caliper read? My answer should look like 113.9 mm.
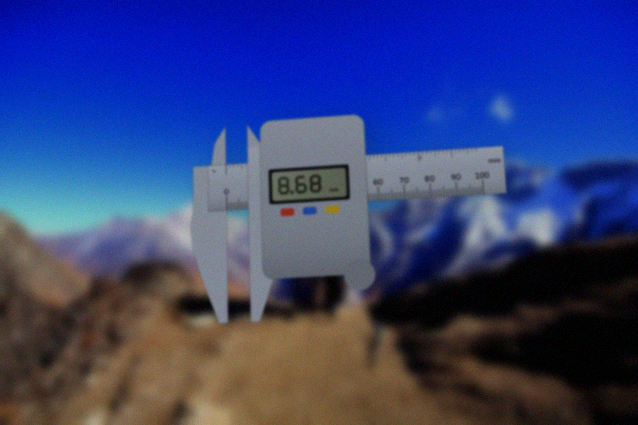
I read 8.68 mm
